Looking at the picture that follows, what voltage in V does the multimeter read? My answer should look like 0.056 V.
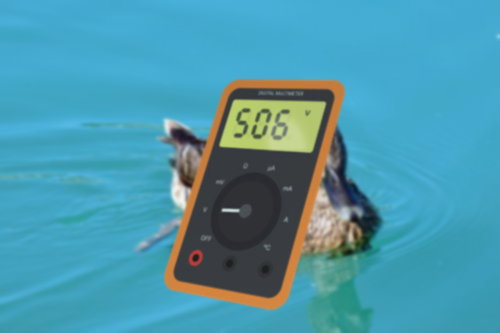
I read 506 V
